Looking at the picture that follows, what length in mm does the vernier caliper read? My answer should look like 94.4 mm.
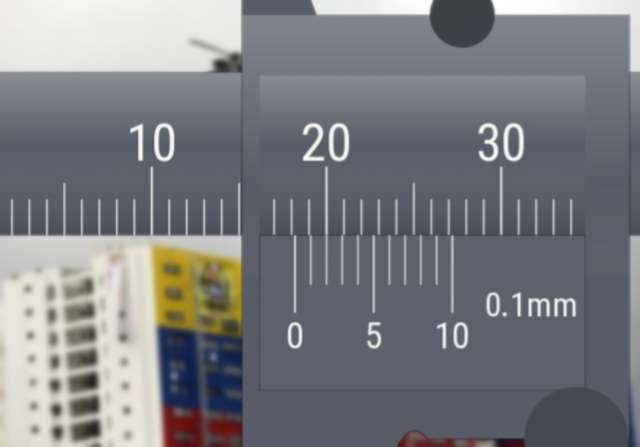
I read 18.2 mm
